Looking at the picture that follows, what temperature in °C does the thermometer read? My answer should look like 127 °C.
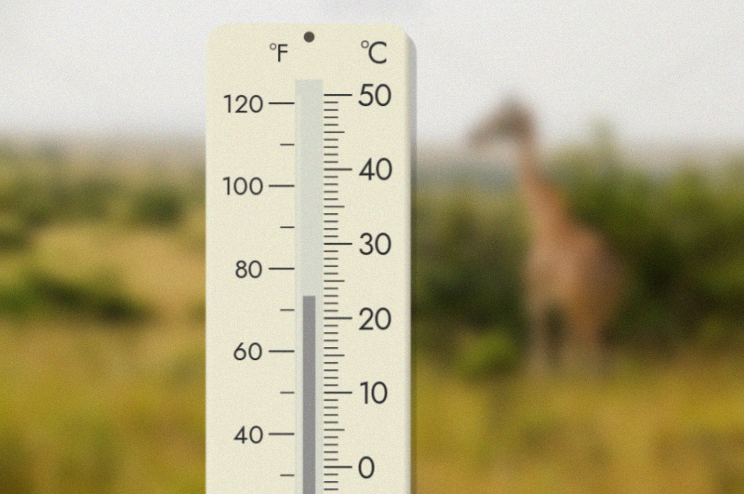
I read 23 °C
